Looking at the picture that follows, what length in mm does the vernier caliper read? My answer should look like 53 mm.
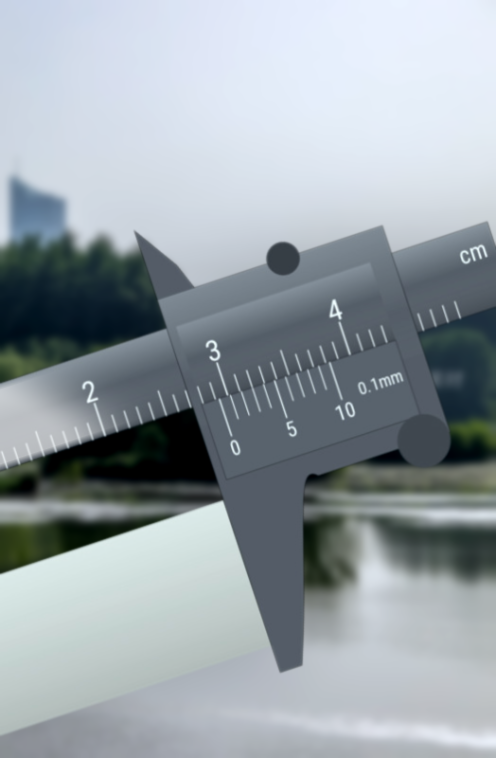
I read 29.3 mm
